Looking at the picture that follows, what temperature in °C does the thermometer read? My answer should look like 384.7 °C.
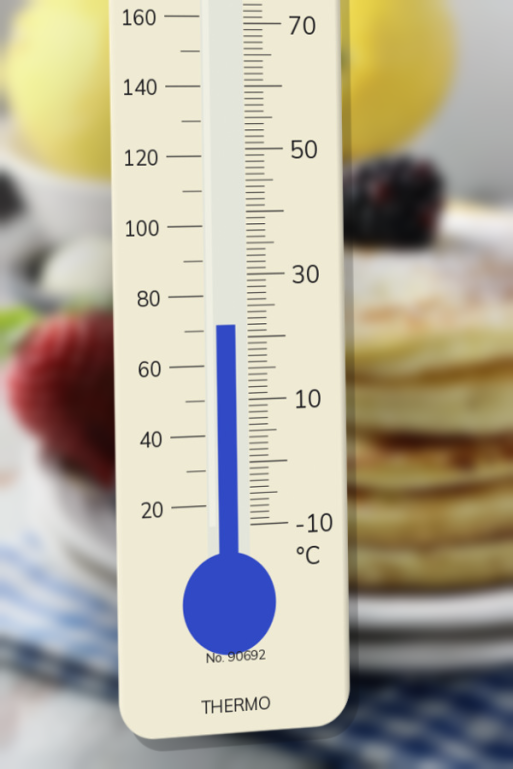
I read 22 °C
